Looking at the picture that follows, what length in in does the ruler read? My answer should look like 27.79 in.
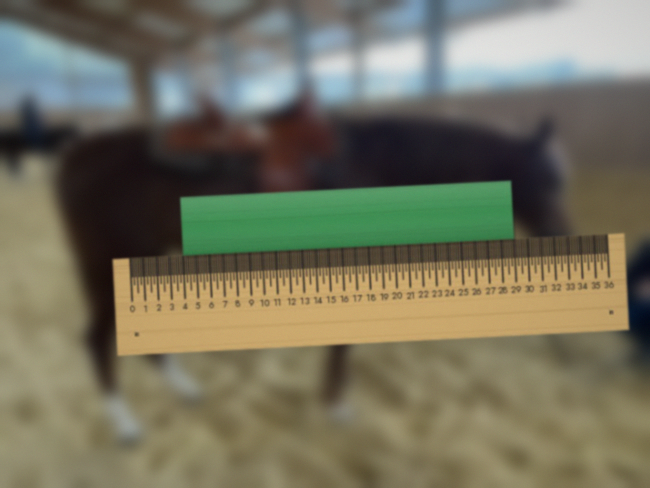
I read 25 in
